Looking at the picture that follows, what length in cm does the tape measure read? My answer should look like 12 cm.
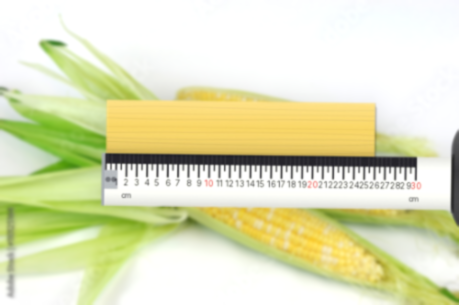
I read 26 cm
